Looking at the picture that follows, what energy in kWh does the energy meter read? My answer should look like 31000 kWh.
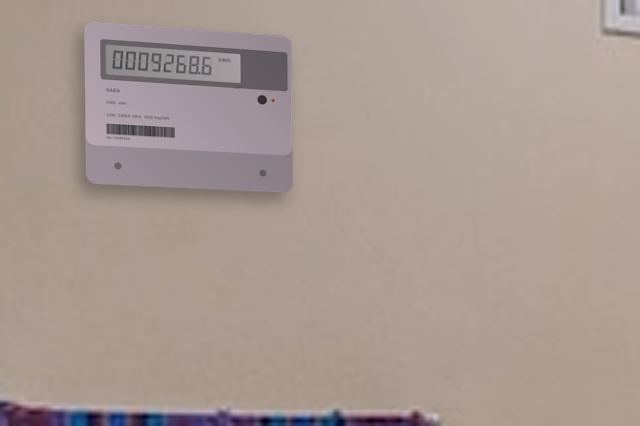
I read 9268.6 kWh
